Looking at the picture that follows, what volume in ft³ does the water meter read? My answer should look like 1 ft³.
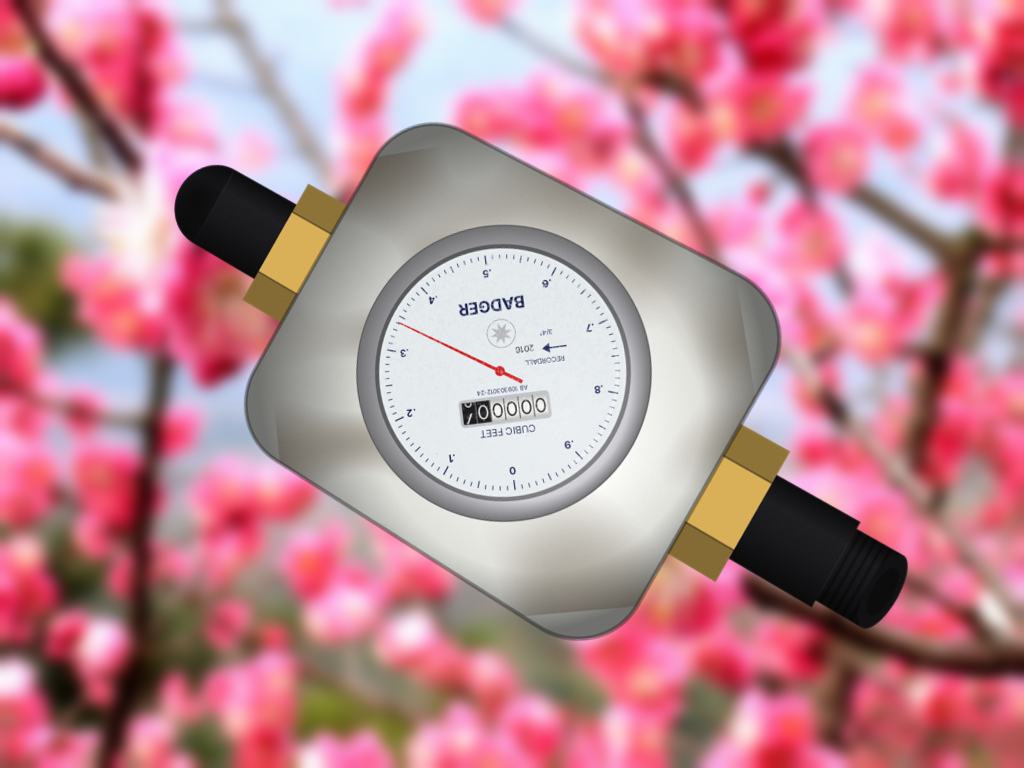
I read 7.34 ft³
